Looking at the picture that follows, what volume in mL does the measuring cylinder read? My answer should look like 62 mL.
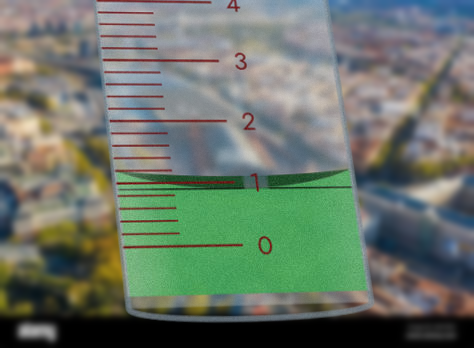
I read 0.9 mL
